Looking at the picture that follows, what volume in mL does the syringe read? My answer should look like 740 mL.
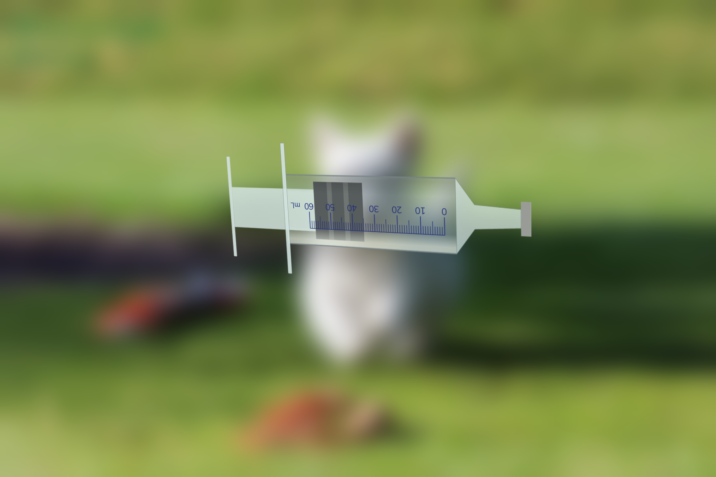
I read 35 mL
